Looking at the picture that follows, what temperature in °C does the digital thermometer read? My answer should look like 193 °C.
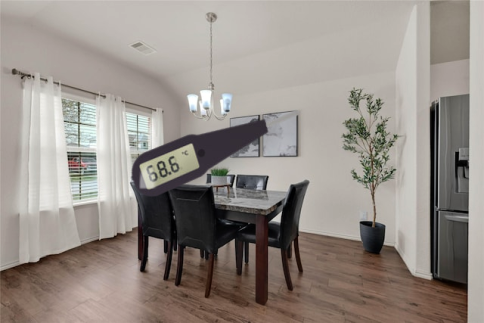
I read 68.6 °C
